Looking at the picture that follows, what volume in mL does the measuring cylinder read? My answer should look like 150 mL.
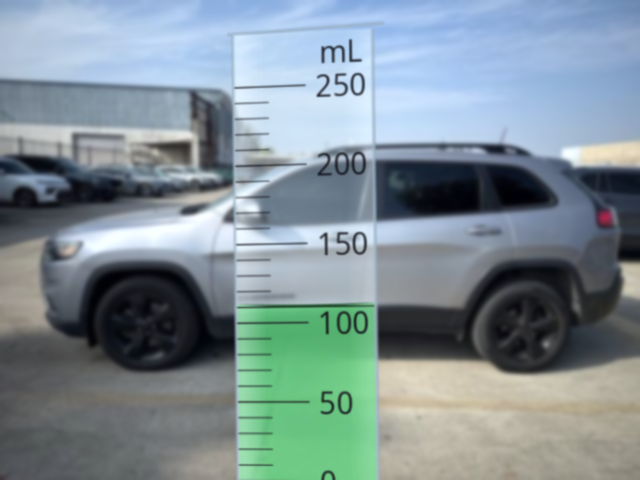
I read 110 mL
